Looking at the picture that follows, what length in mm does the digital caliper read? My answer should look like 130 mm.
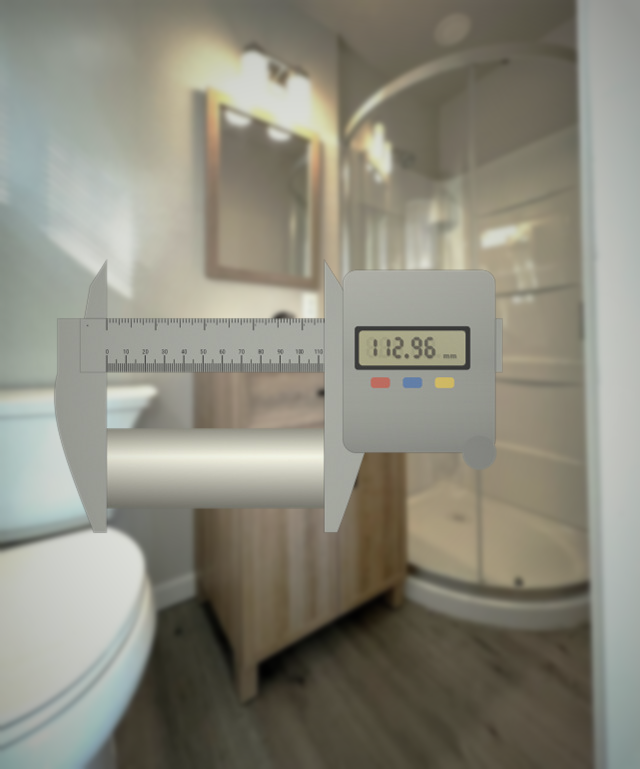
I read 112.96 mm
